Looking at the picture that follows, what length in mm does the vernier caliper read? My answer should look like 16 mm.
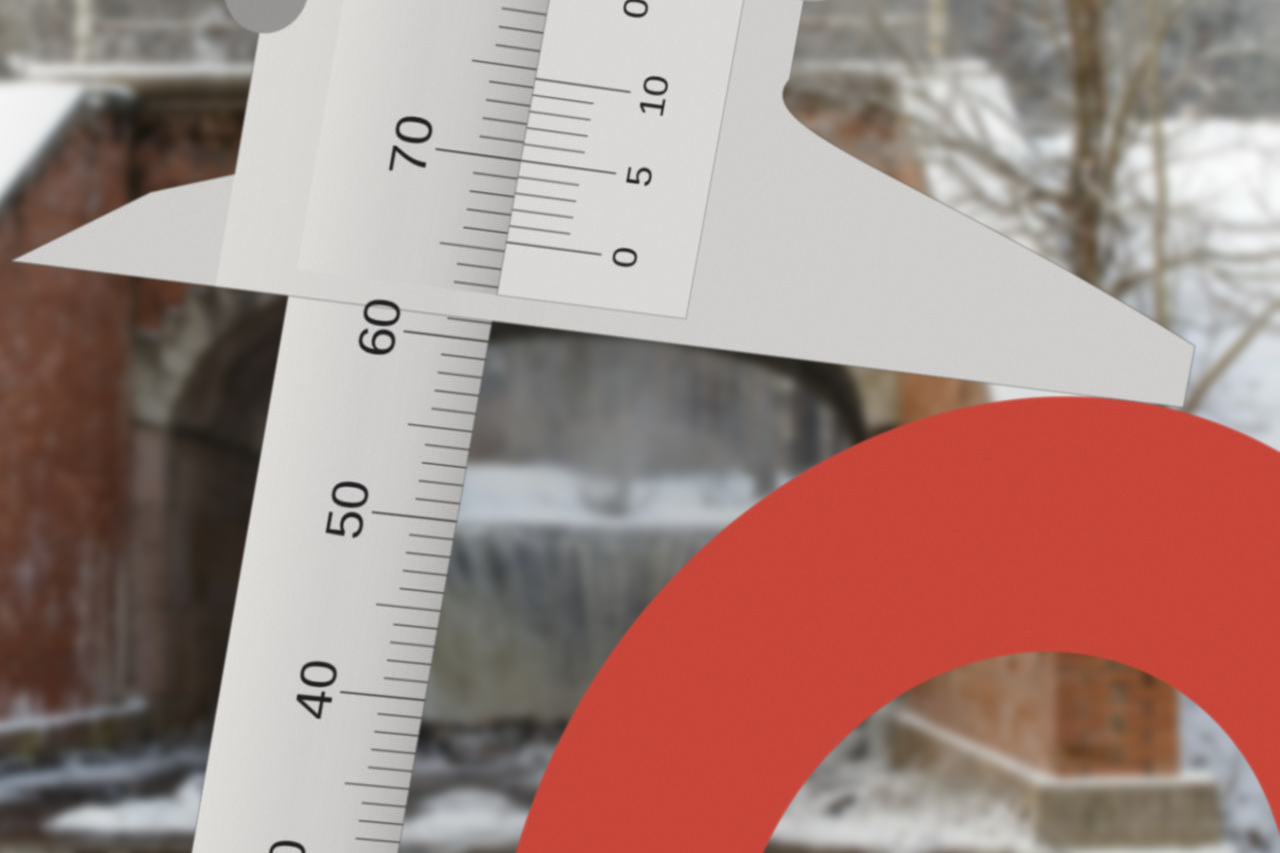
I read 65.5 mm
